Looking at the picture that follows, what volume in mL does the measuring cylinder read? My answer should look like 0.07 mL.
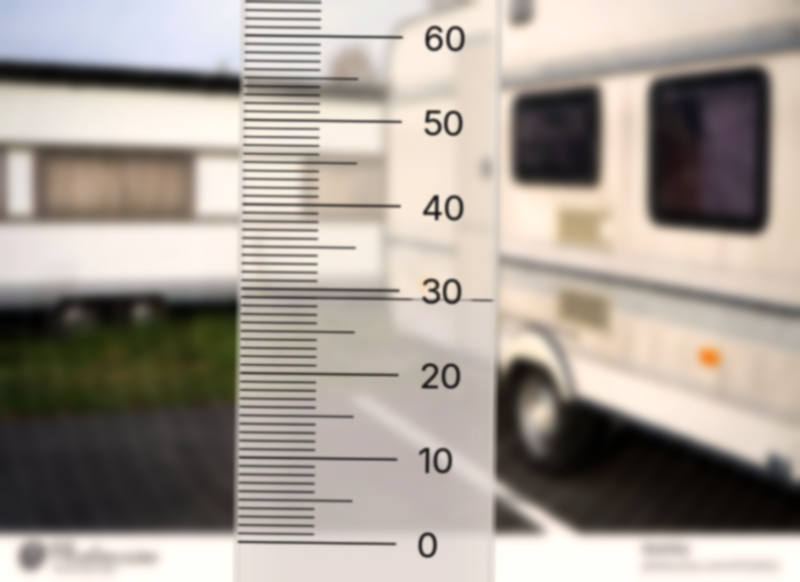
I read 29 mL
